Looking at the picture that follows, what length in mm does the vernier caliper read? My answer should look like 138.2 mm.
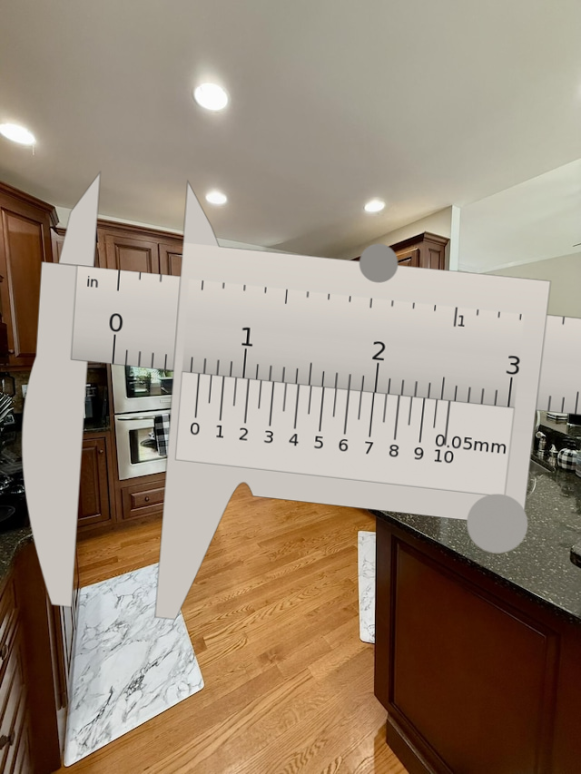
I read 6.6 mm
